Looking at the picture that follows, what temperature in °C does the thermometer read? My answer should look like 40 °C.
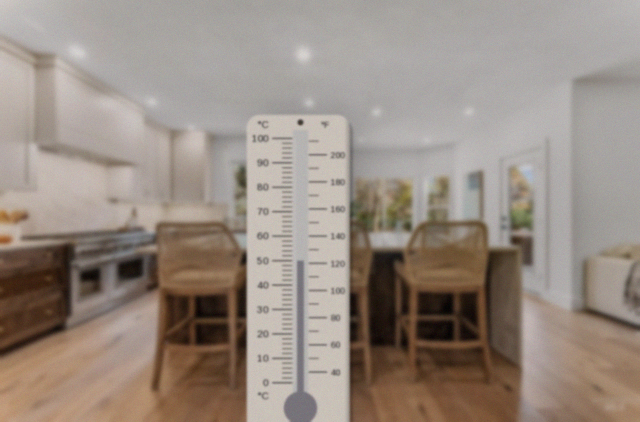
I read 50 °C
